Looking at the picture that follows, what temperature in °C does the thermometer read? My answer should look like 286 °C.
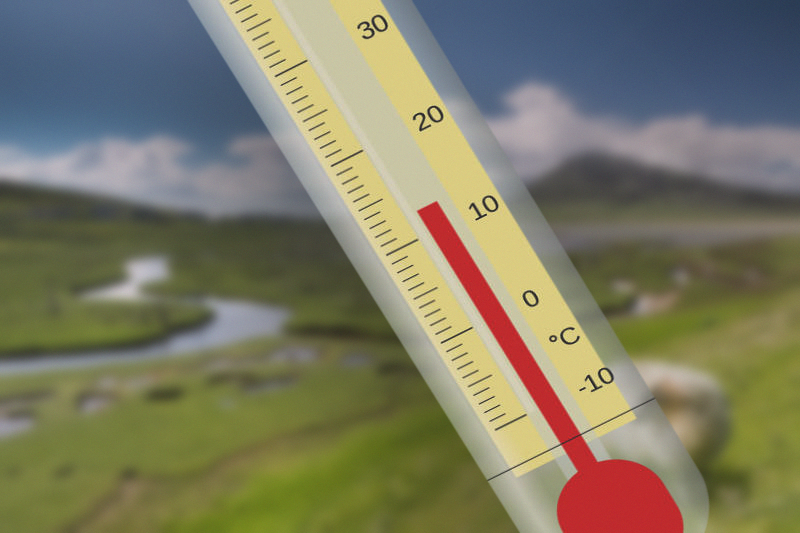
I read 12.5 °C
